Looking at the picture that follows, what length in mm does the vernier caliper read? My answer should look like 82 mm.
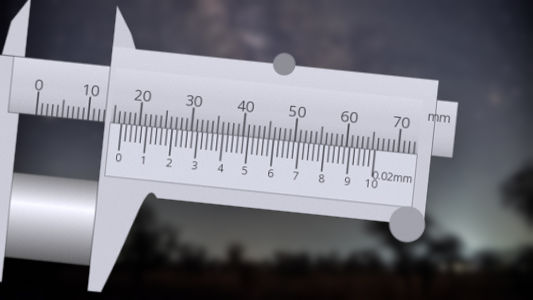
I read 16.5 mm
